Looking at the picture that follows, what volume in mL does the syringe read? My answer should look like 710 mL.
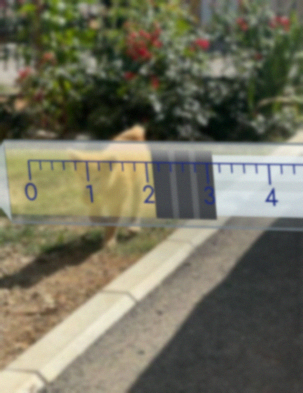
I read 2.1 mL
